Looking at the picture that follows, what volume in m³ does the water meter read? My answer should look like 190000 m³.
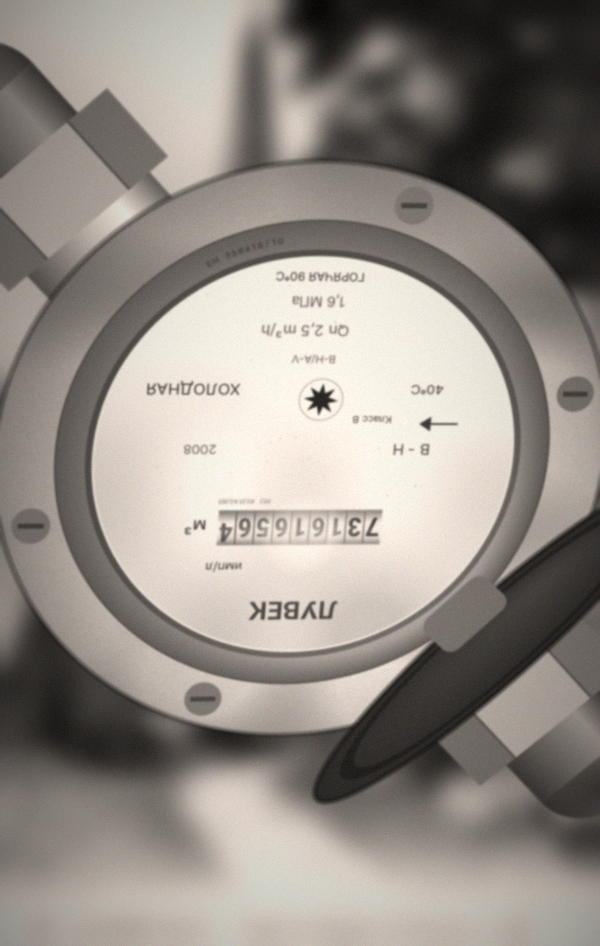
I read 731616.564 m³
